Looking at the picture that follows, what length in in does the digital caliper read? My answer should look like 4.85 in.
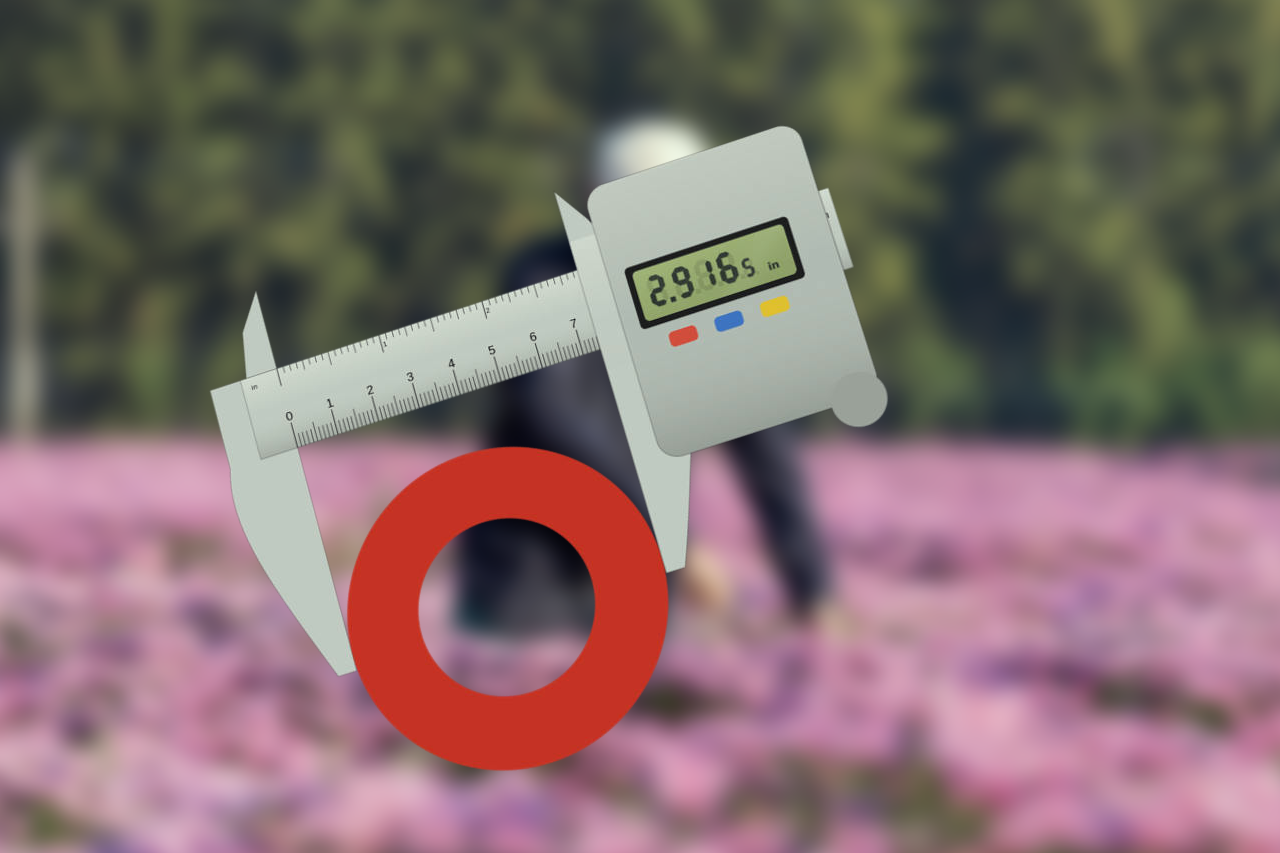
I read 2.9165 in
